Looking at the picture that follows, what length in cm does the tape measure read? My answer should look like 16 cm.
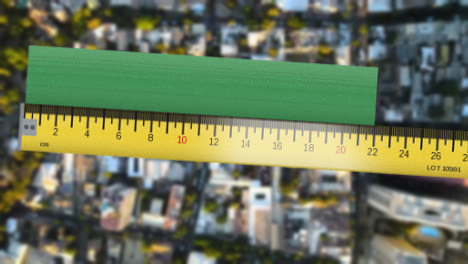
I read 22 cm
